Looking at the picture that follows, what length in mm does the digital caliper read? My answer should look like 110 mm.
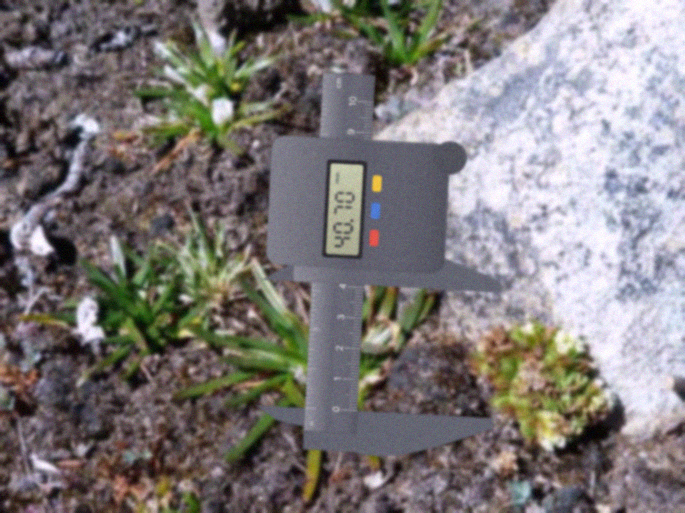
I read 40.70 mm
